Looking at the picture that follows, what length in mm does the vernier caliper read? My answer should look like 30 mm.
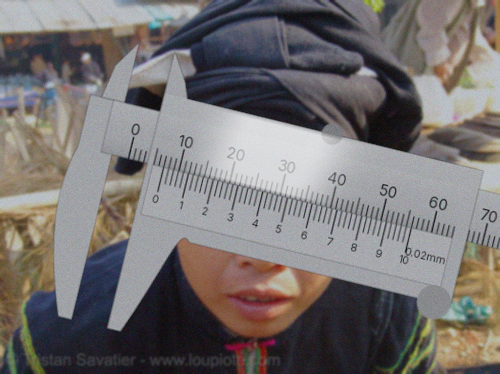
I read 7.0 mm
